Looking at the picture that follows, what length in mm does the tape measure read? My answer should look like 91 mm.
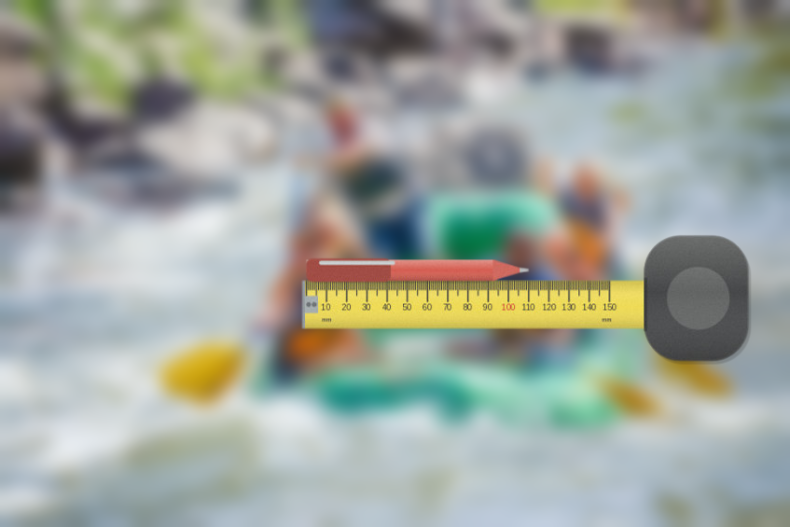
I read 110 mm
